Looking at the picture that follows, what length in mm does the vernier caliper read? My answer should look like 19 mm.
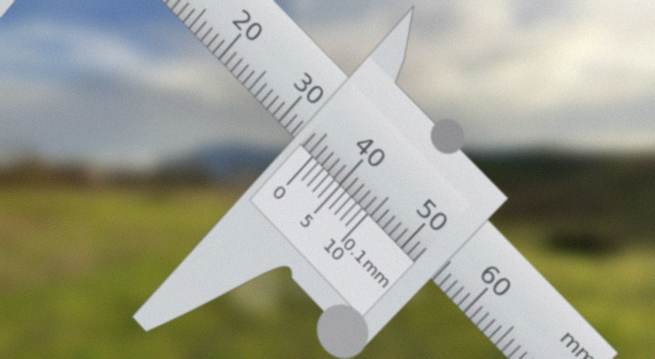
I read 35.6 mm
